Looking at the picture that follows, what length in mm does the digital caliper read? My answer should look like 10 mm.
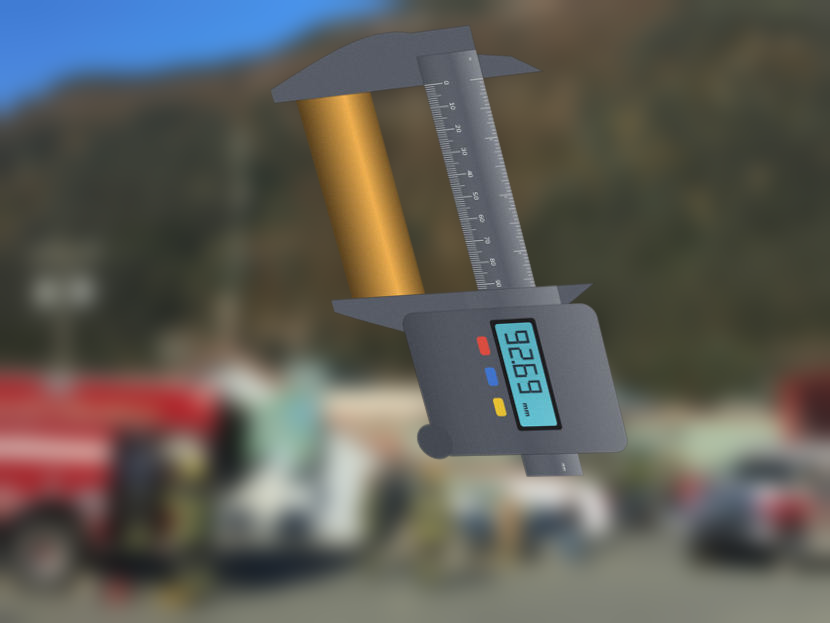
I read 92.69 mm
